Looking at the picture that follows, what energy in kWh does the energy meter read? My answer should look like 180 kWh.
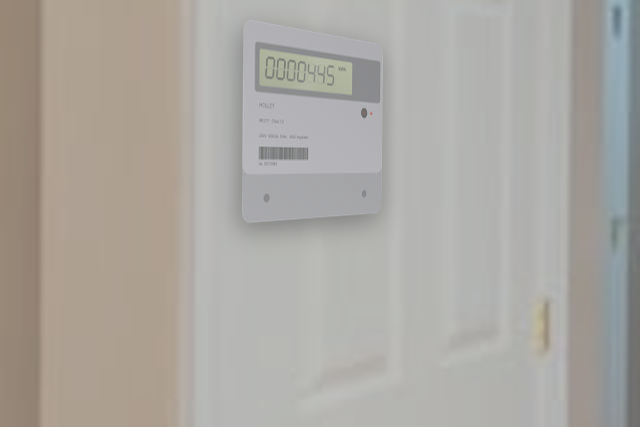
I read 445 kWh
